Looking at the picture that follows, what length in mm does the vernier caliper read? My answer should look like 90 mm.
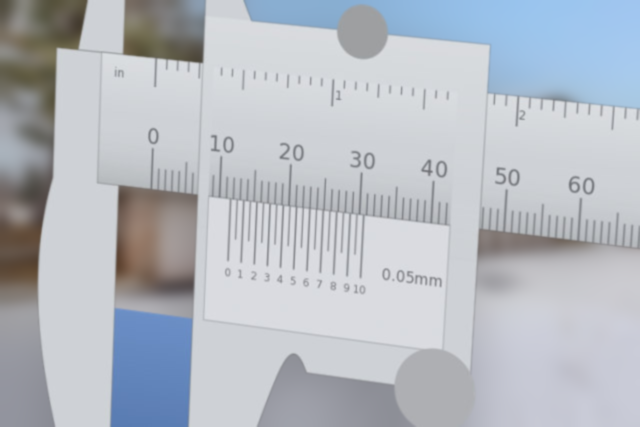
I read 11.6 mm
